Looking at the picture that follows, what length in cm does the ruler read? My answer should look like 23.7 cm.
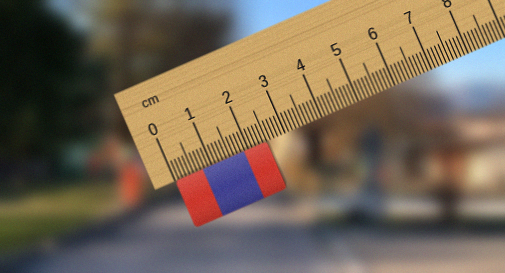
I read 2.5 cm
